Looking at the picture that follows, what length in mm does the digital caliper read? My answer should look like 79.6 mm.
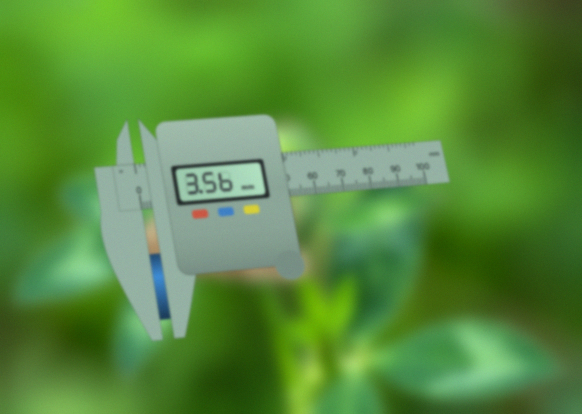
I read 3.56 mm
